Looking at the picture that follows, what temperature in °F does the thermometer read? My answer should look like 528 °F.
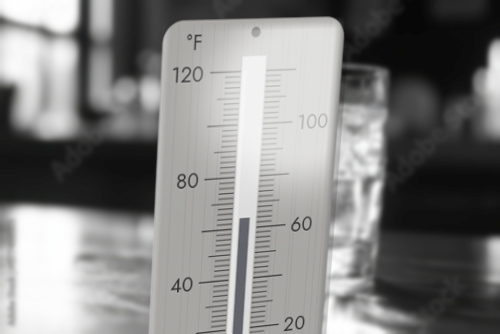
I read 64 °F
